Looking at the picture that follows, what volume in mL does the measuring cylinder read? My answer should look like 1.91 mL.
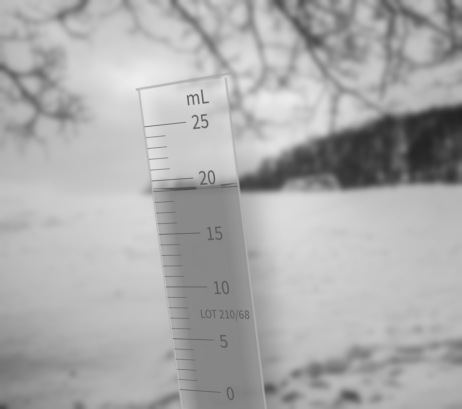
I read 19 mL
